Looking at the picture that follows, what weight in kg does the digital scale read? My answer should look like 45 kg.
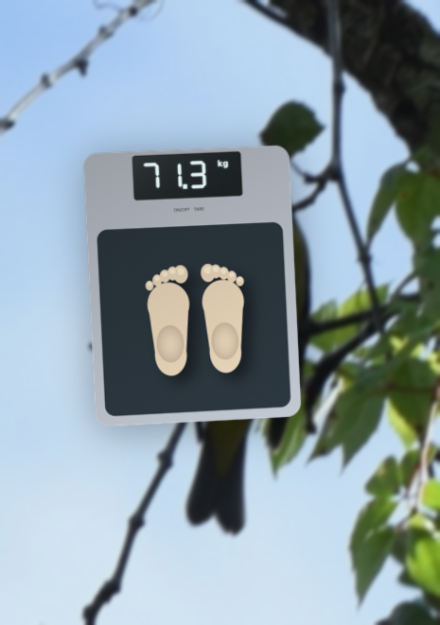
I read 71.3 kg
